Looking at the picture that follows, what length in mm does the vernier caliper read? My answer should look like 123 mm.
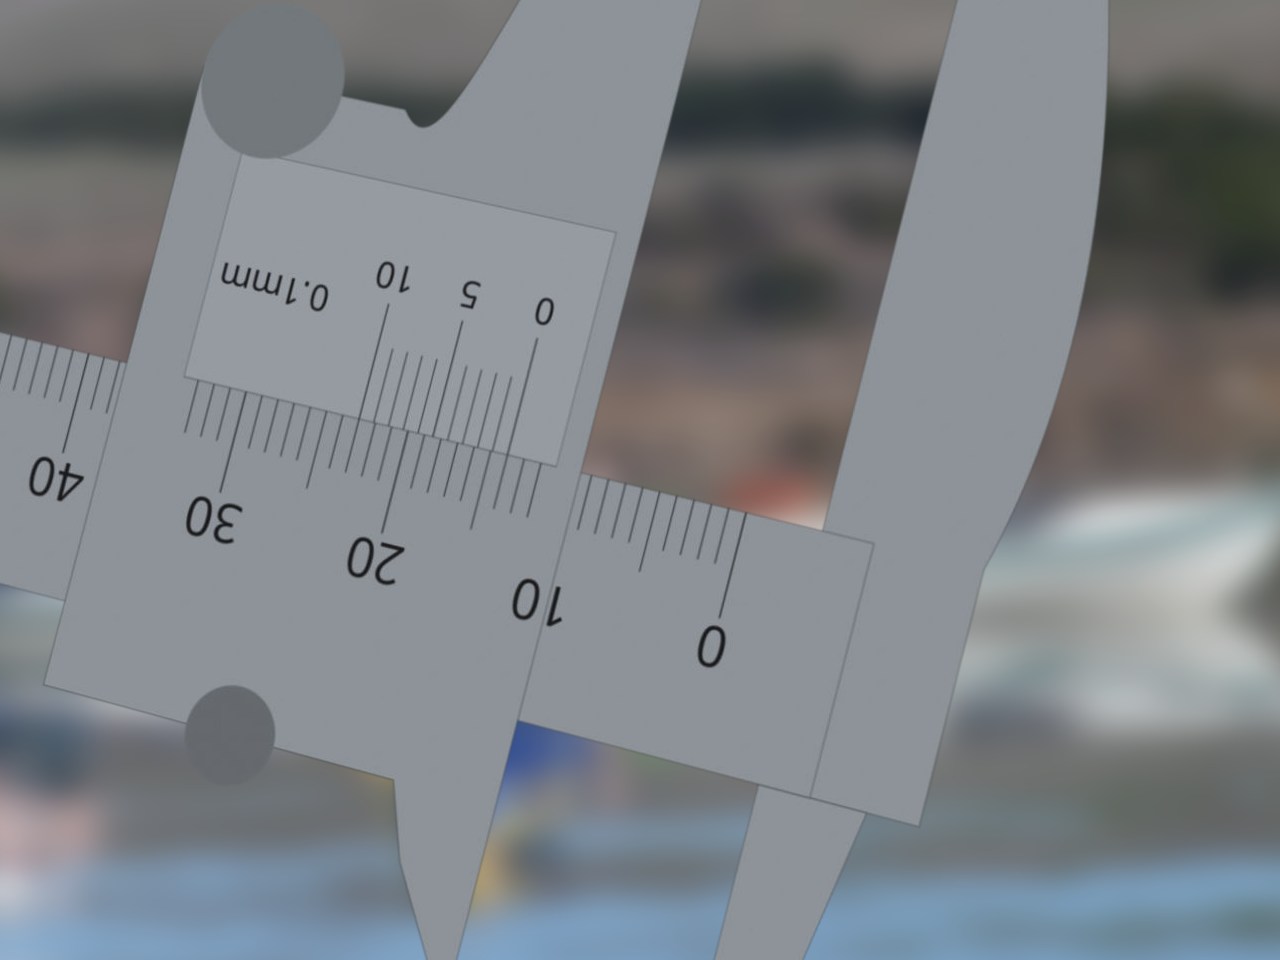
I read 14.0 mm
